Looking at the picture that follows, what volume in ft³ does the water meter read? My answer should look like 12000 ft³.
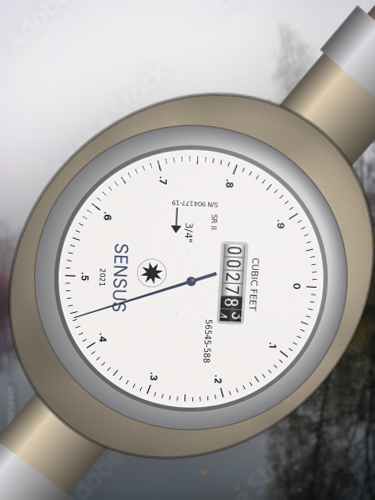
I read 2783.44 ft³
